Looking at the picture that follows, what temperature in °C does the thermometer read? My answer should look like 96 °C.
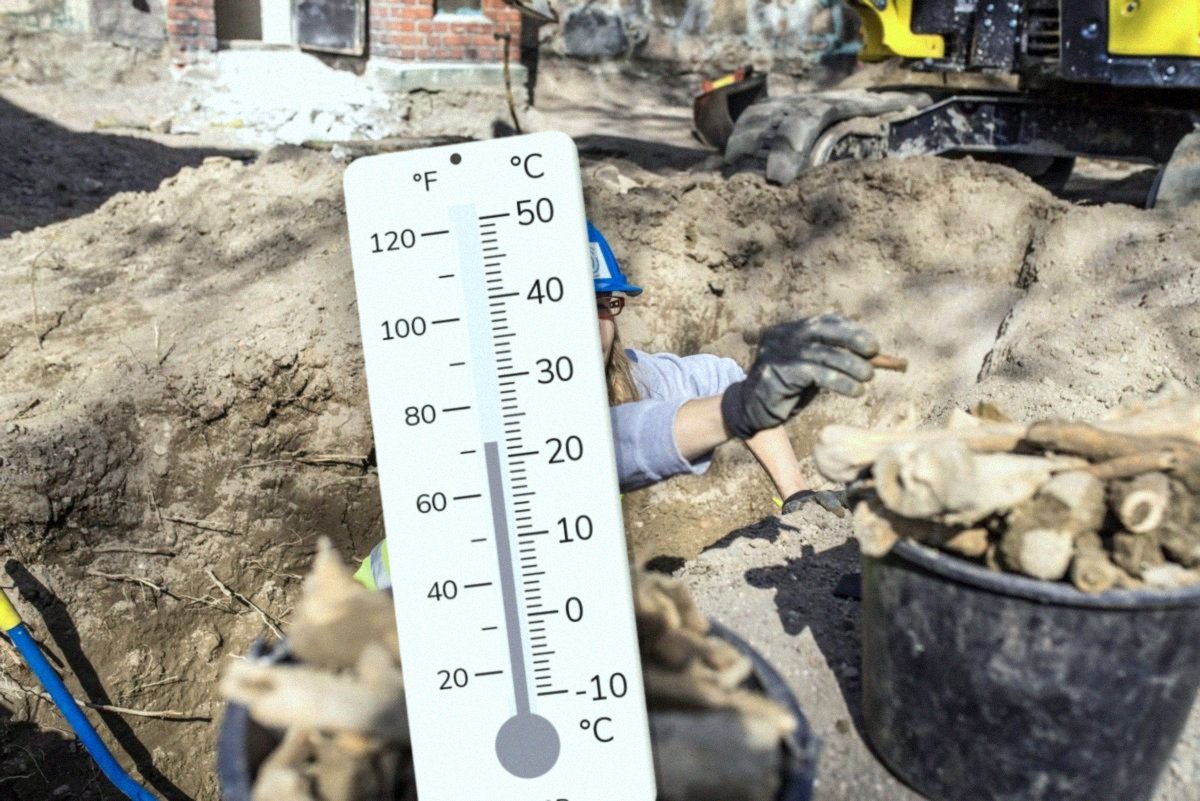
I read 22 °C
